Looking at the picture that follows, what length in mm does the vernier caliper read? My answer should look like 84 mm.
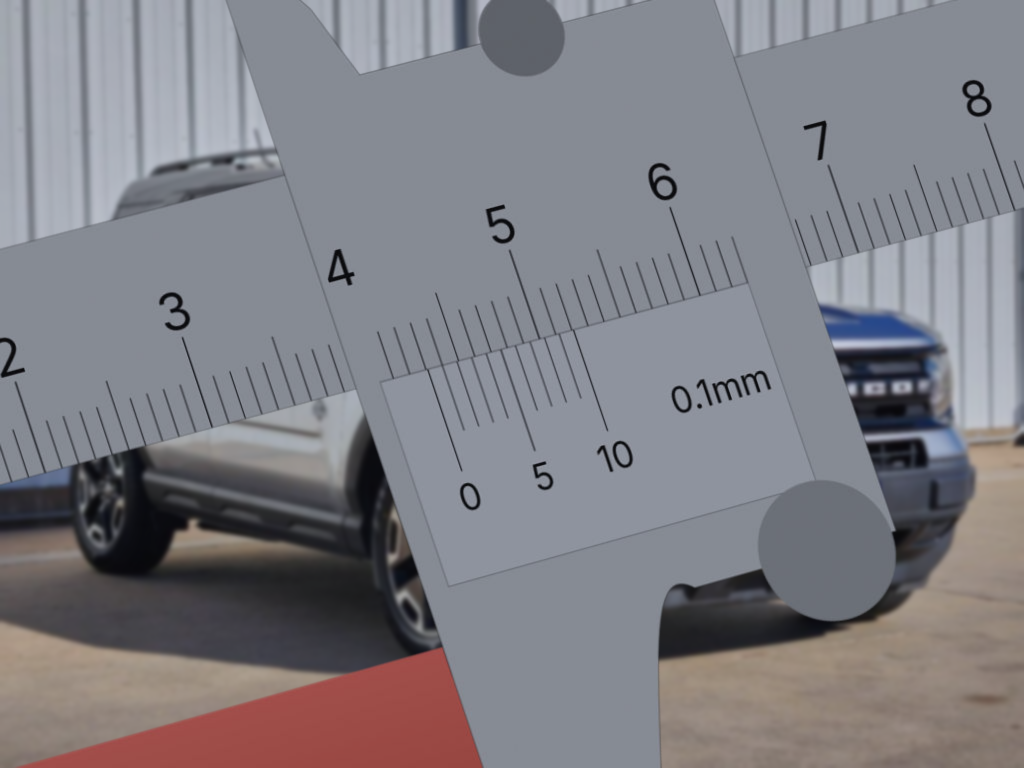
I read 43.1 mm
